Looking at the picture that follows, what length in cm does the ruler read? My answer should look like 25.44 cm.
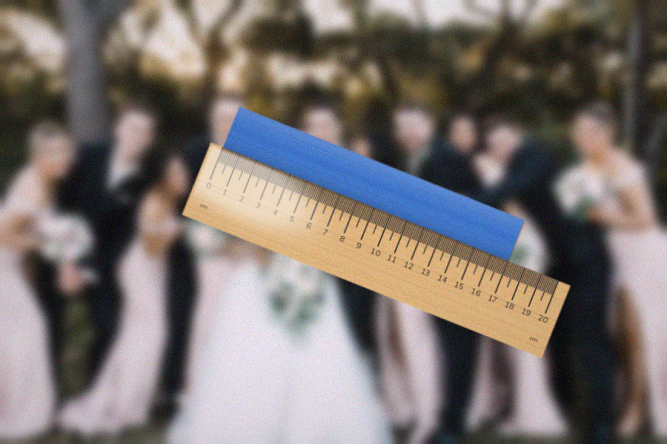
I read 17 cm
